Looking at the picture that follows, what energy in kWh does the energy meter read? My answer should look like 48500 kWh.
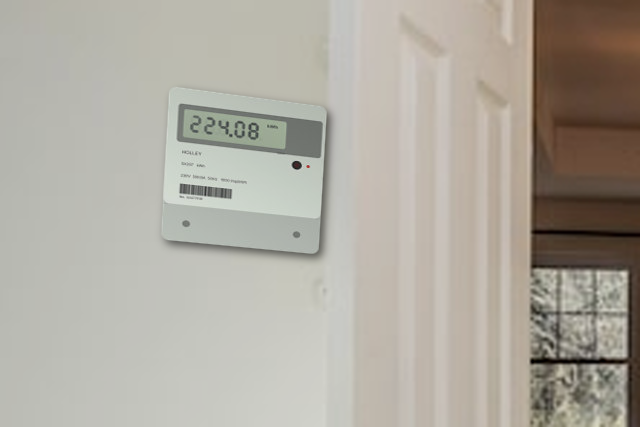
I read 224.08 kWh
